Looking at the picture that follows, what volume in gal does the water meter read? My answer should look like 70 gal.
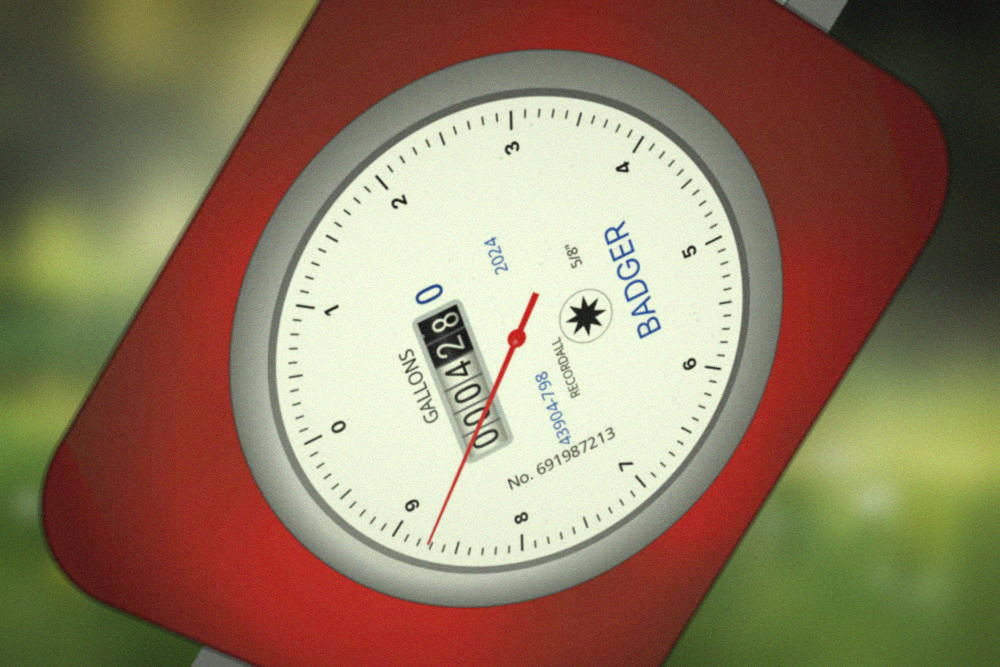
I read 4278.7 gal
